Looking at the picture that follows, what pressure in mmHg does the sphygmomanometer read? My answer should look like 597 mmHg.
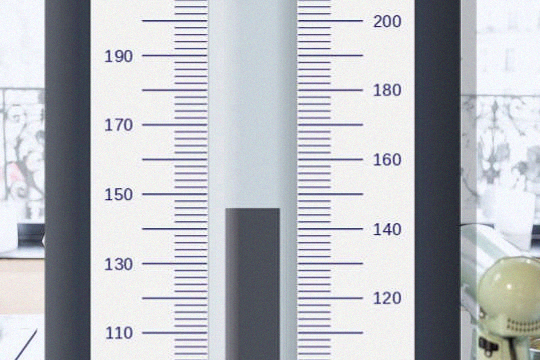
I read 146 mmHg
